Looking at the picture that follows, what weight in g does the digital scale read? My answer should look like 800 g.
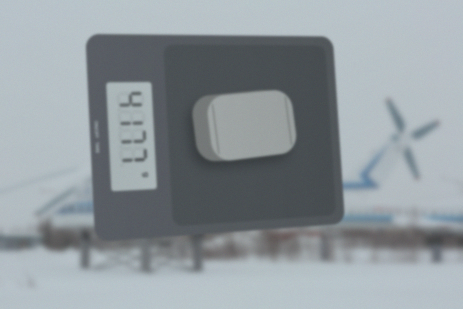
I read 4177 g
